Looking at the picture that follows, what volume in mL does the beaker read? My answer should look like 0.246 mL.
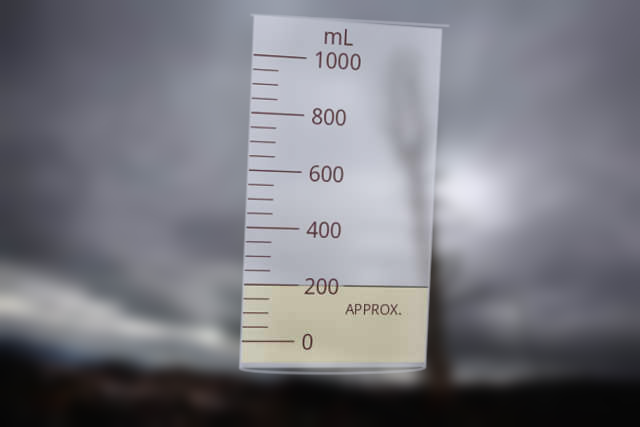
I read 200 mL
